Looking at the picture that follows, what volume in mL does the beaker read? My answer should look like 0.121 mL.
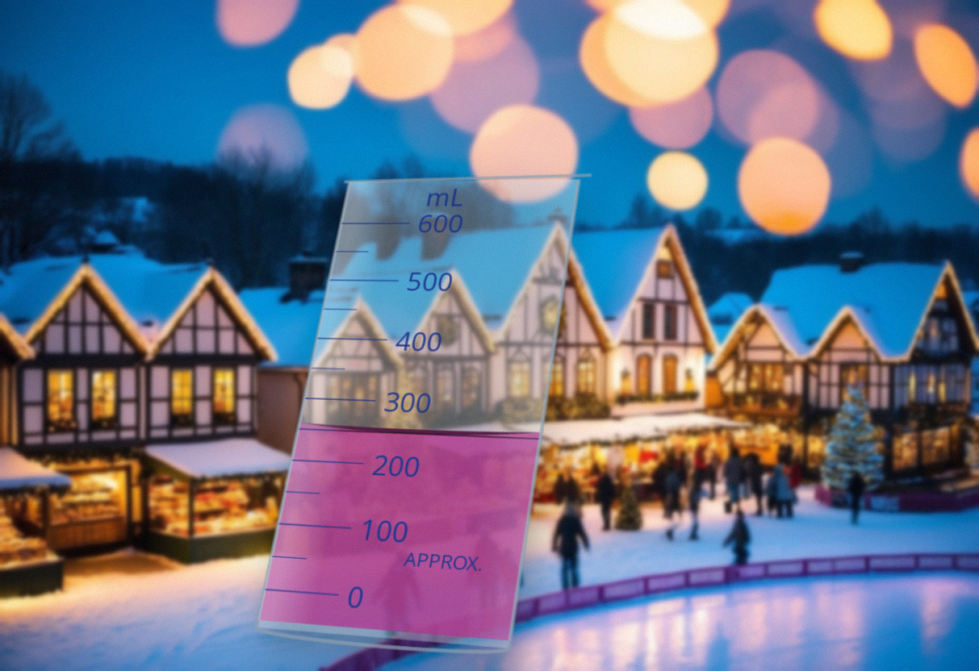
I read 250 mL
